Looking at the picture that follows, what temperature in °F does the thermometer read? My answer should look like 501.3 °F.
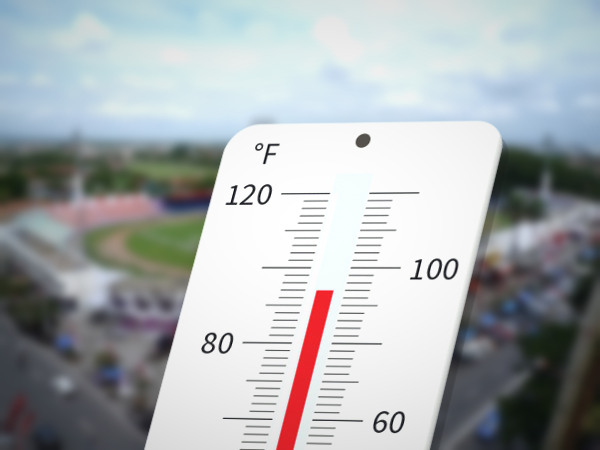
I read 94 °F
